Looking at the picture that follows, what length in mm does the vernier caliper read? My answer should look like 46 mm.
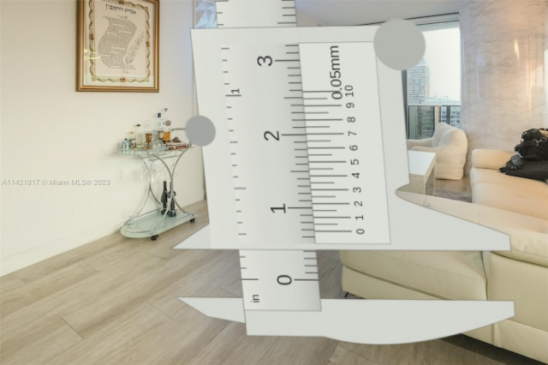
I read 6.8 mm
